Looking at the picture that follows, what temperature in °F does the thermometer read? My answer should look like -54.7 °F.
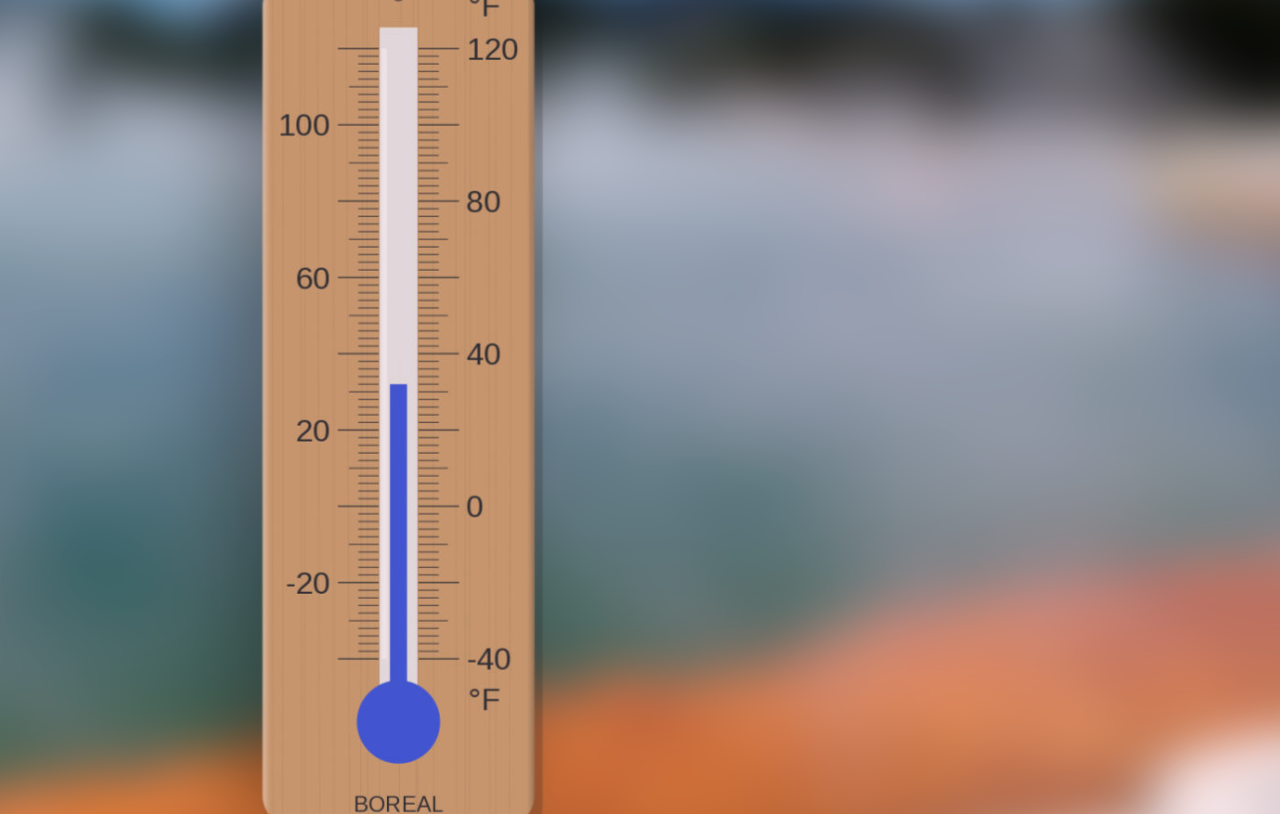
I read 32 °F
